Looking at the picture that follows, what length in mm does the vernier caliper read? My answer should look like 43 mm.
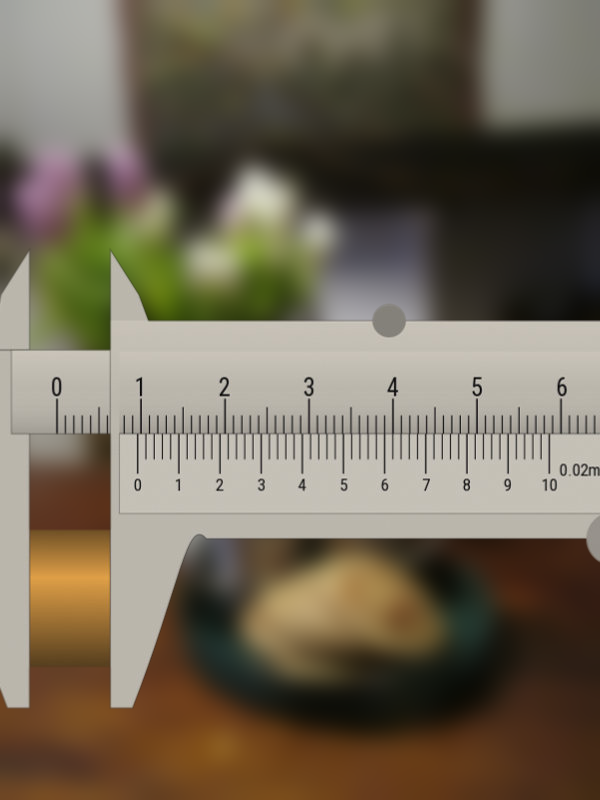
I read 9.6 mm
